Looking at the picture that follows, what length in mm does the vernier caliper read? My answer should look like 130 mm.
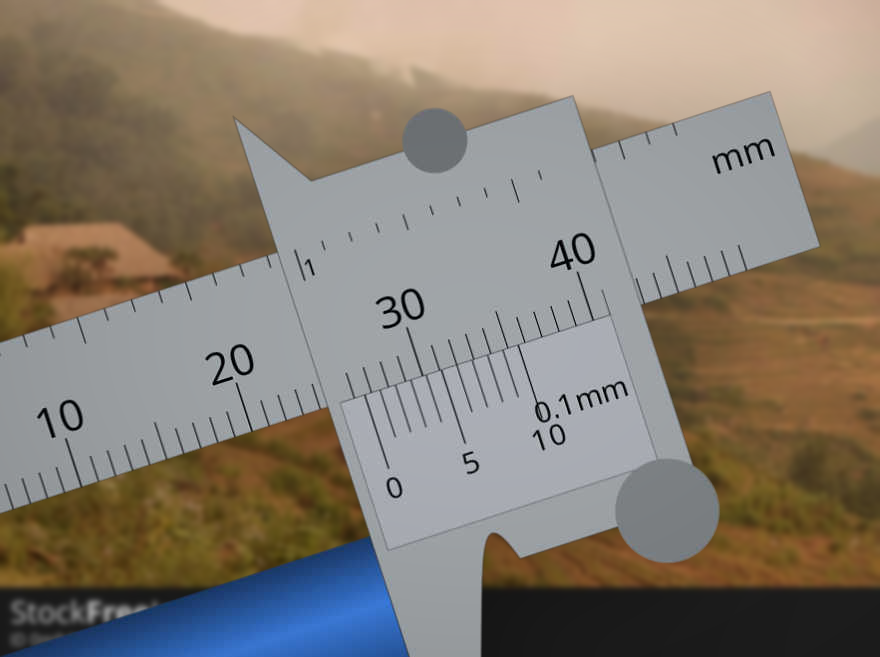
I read 26.6 mm
